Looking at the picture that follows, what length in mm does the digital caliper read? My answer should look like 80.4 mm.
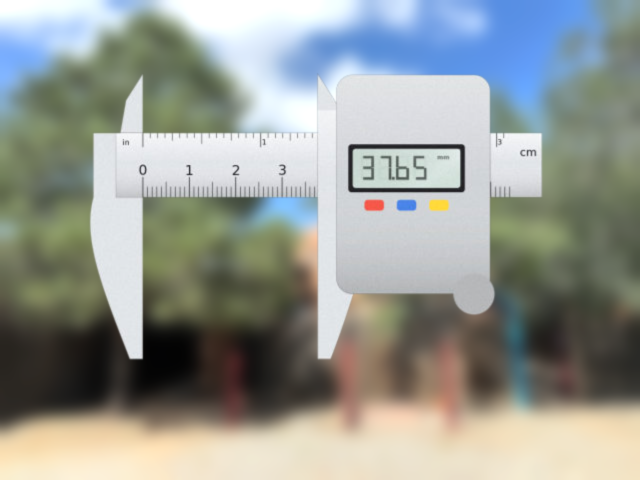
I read 37.65 mm
